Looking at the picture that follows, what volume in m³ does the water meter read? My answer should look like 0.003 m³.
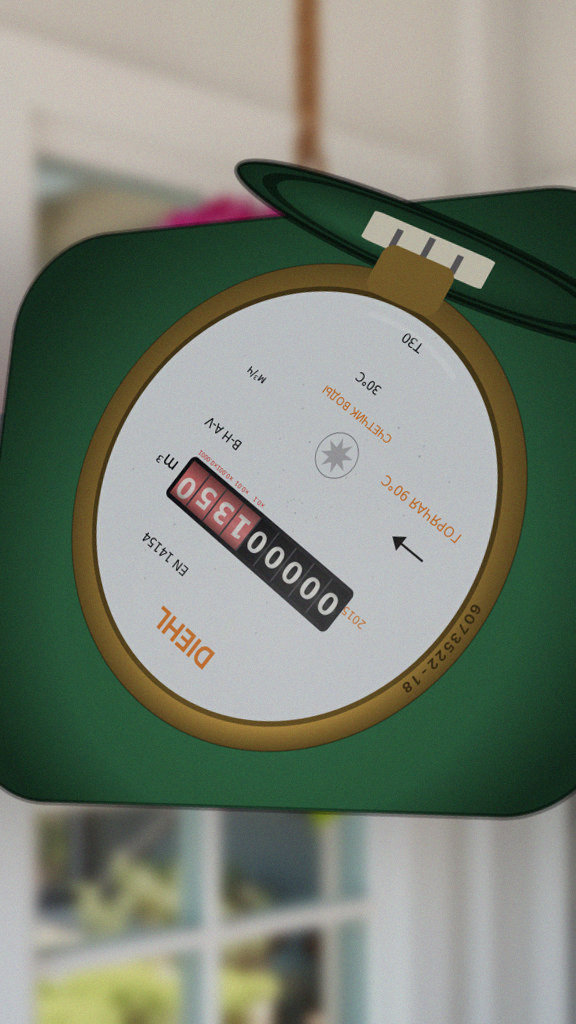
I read 0.1350 m³
